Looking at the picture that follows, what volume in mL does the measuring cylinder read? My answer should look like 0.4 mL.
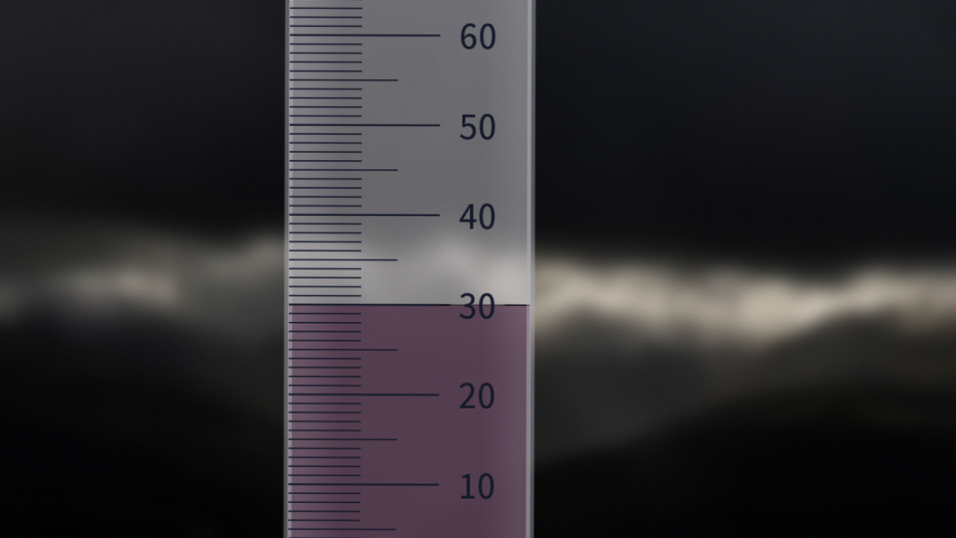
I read 30 mL
